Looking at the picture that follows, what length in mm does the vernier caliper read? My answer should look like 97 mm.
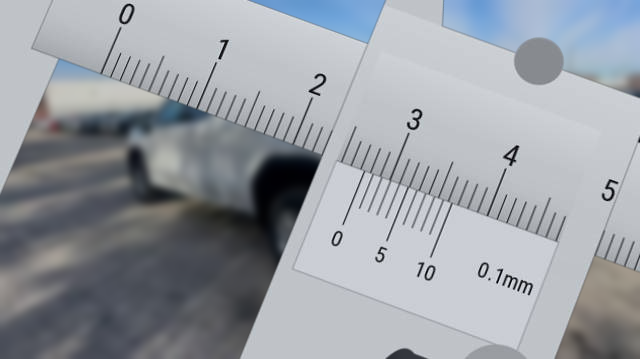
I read 27.4 mm
